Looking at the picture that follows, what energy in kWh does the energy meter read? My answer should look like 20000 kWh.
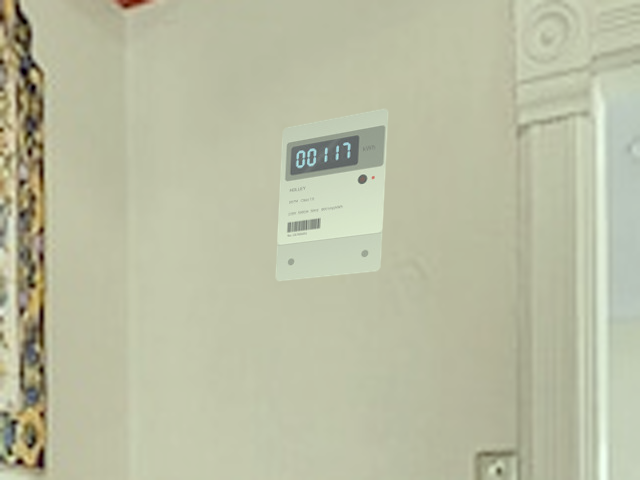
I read 117 kWh
